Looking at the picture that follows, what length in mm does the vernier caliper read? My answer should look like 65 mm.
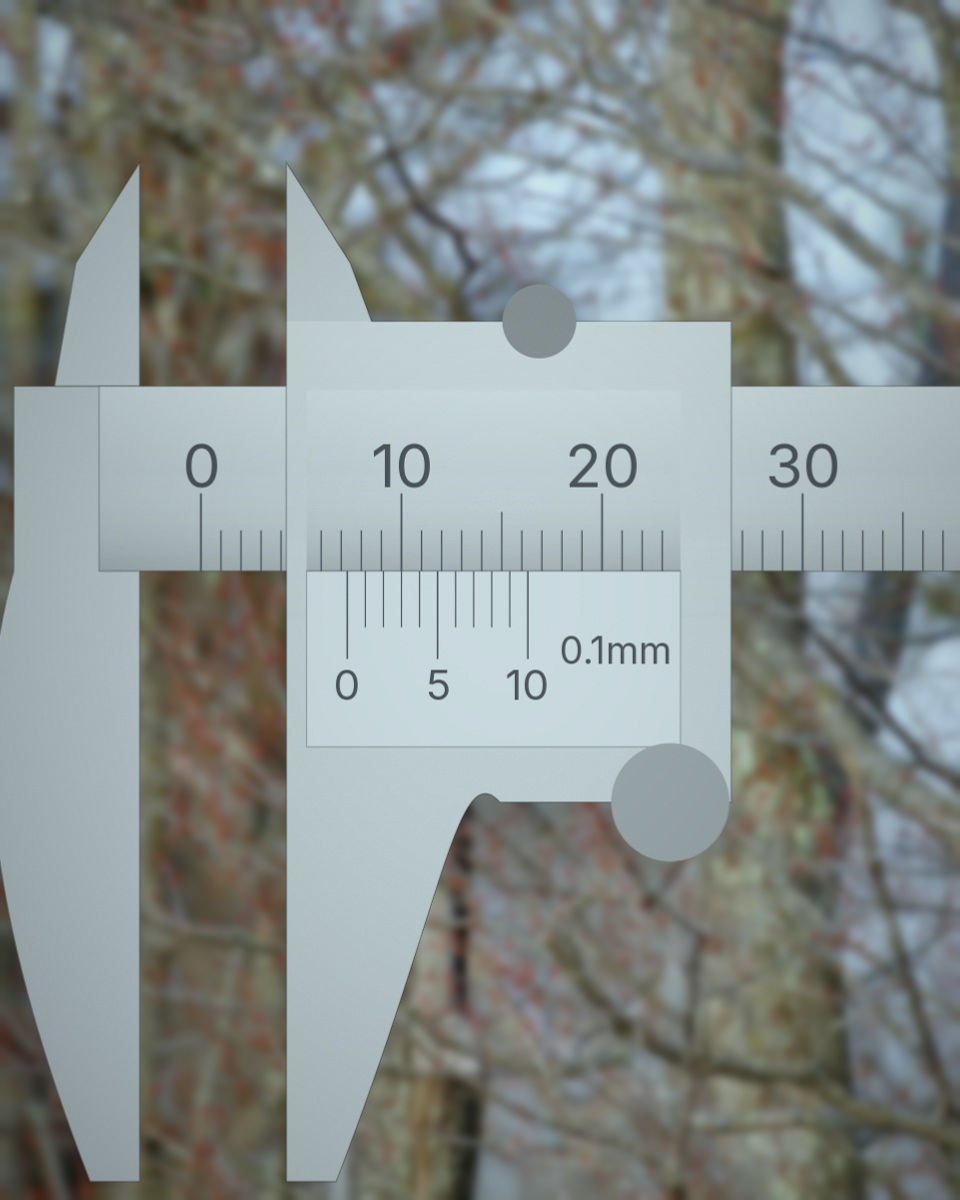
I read 7.3 mm
